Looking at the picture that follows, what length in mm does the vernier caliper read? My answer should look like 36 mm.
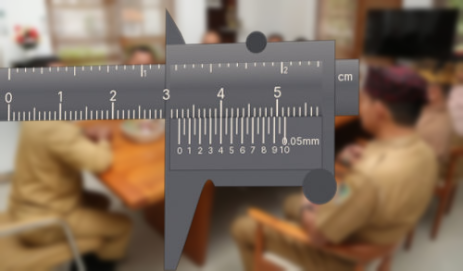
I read 32.4 mm
